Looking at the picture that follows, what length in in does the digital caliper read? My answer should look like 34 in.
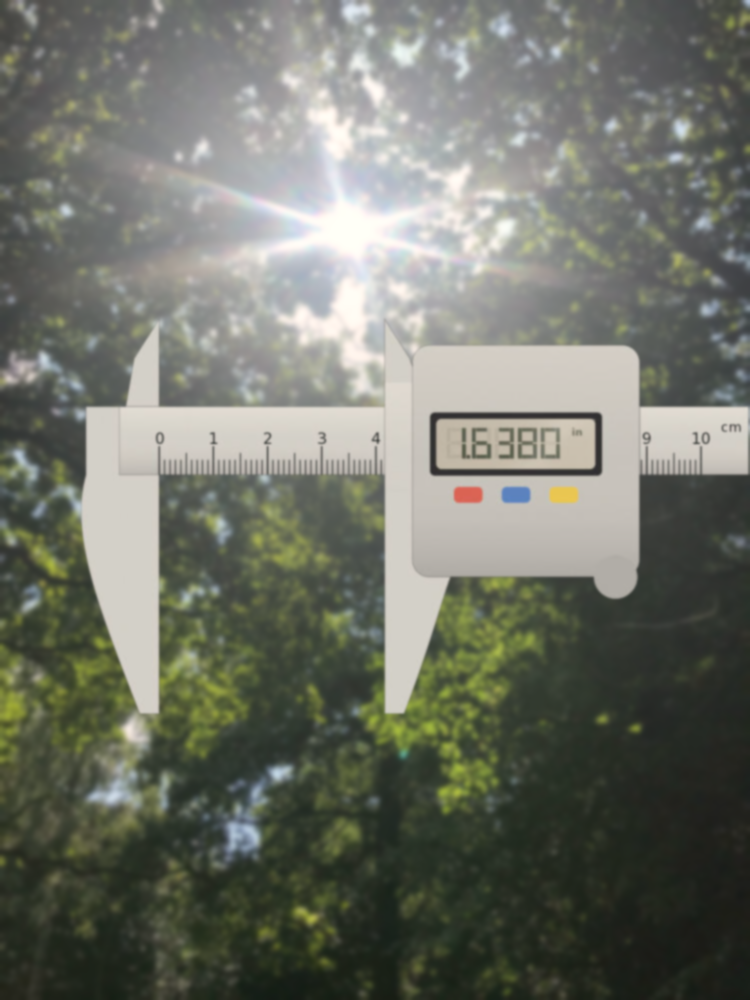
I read 1.6380 in
